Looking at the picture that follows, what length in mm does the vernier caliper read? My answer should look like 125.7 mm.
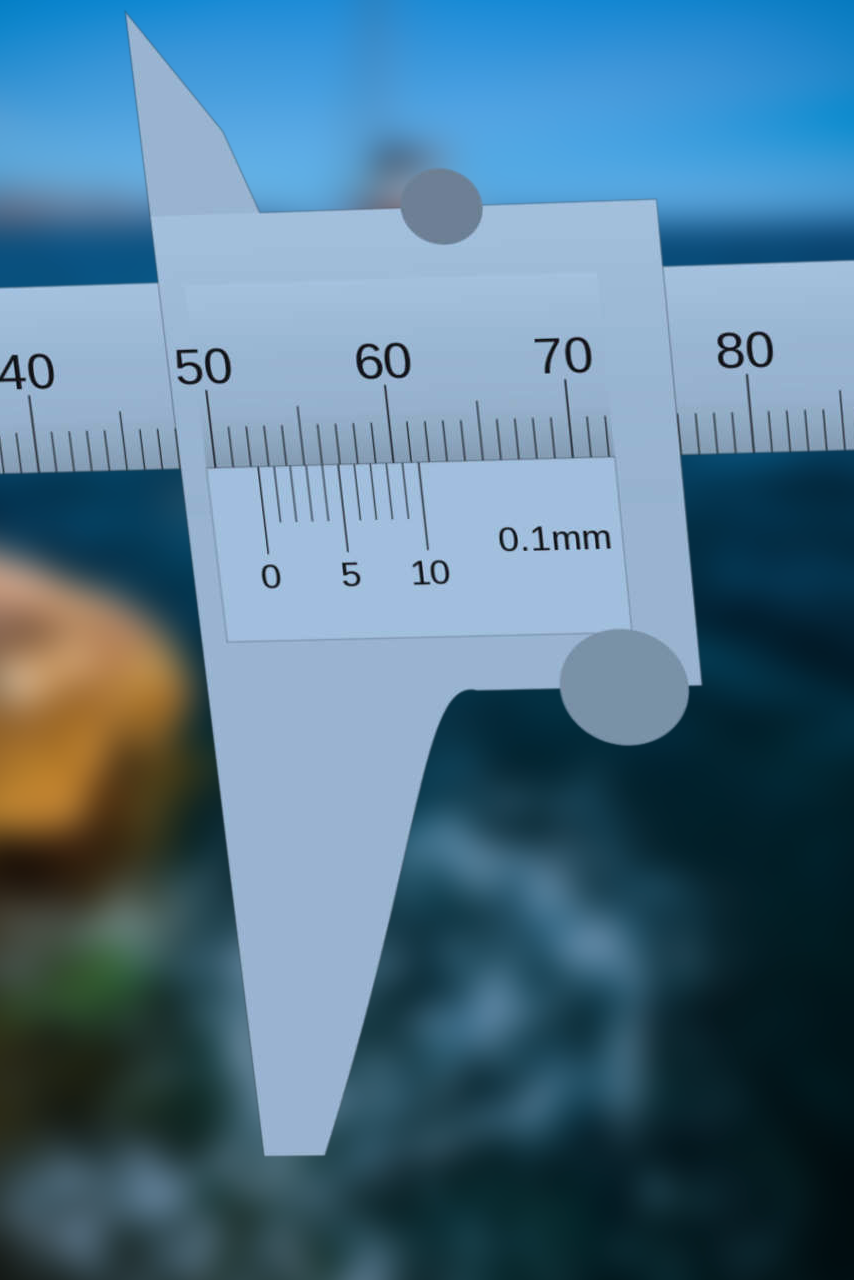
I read 52.4 mm
